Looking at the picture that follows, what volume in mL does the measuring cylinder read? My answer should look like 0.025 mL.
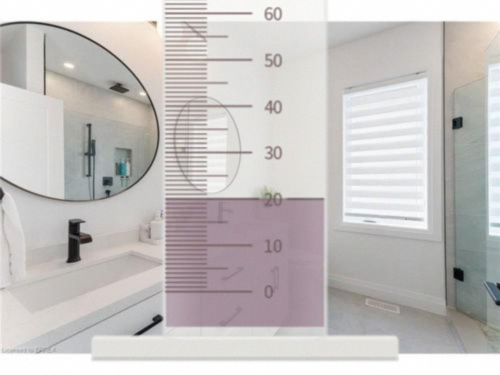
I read 20 mL
